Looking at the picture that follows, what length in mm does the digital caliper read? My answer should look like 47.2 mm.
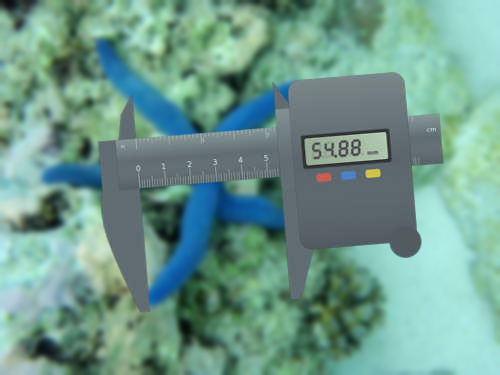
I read 54.88 mm
